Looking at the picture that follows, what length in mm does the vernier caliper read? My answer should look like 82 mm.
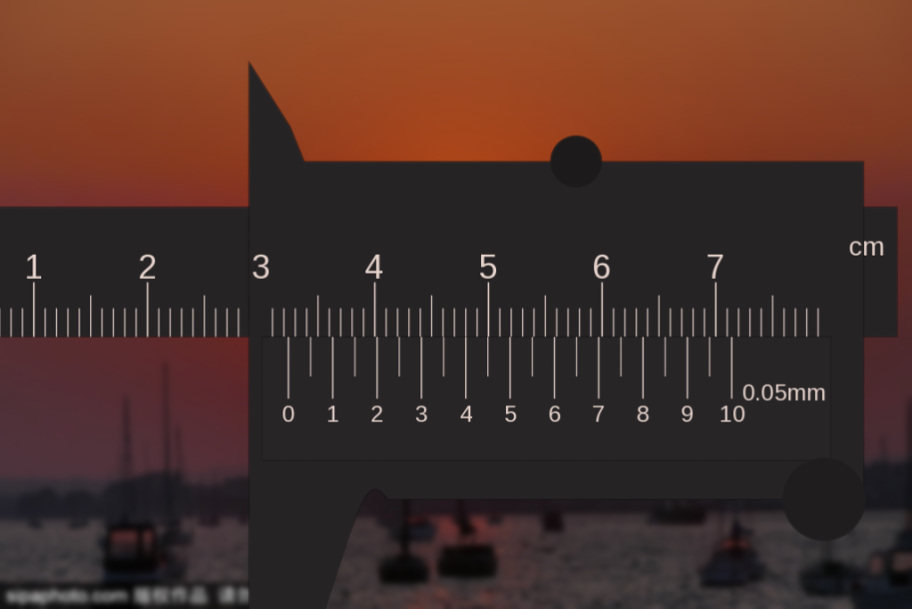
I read 32.4 mm
